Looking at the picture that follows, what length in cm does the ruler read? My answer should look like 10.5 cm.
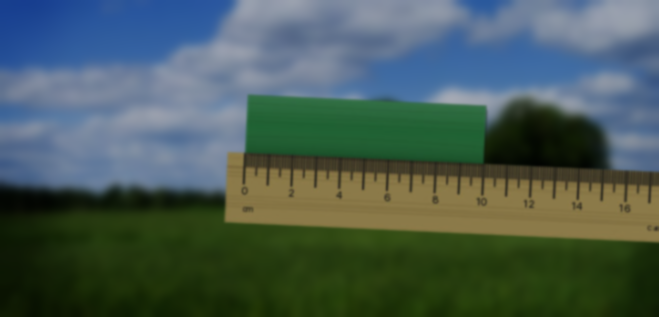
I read 10 cm
